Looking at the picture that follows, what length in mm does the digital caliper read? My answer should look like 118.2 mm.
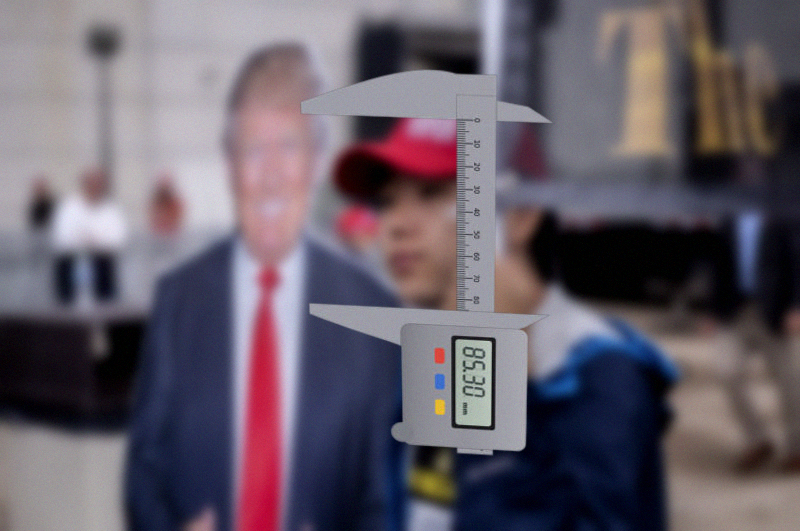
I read 85.30 mm
